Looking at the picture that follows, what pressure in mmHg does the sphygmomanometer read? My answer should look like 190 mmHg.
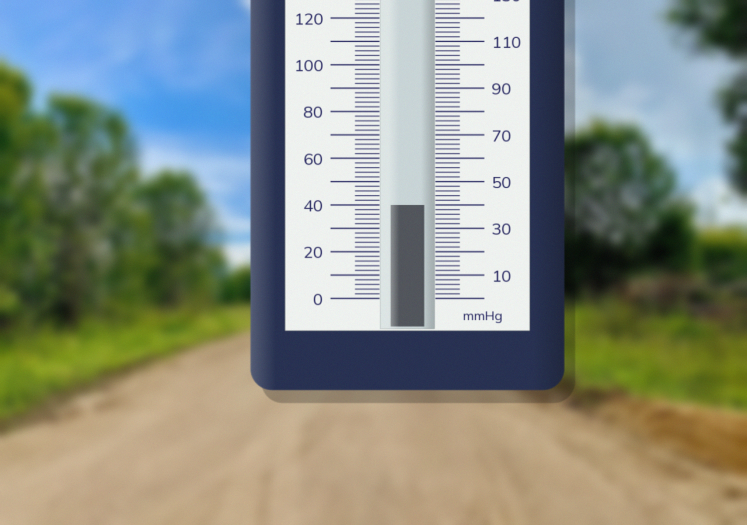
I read 40 mmHg
